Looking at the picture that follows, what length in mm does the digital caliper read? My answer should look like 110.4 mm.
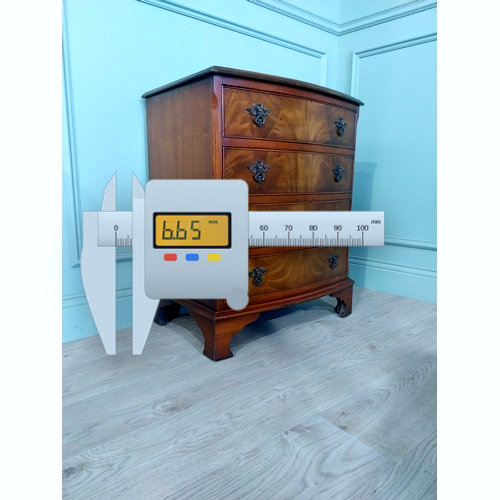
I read 6.65 mm
